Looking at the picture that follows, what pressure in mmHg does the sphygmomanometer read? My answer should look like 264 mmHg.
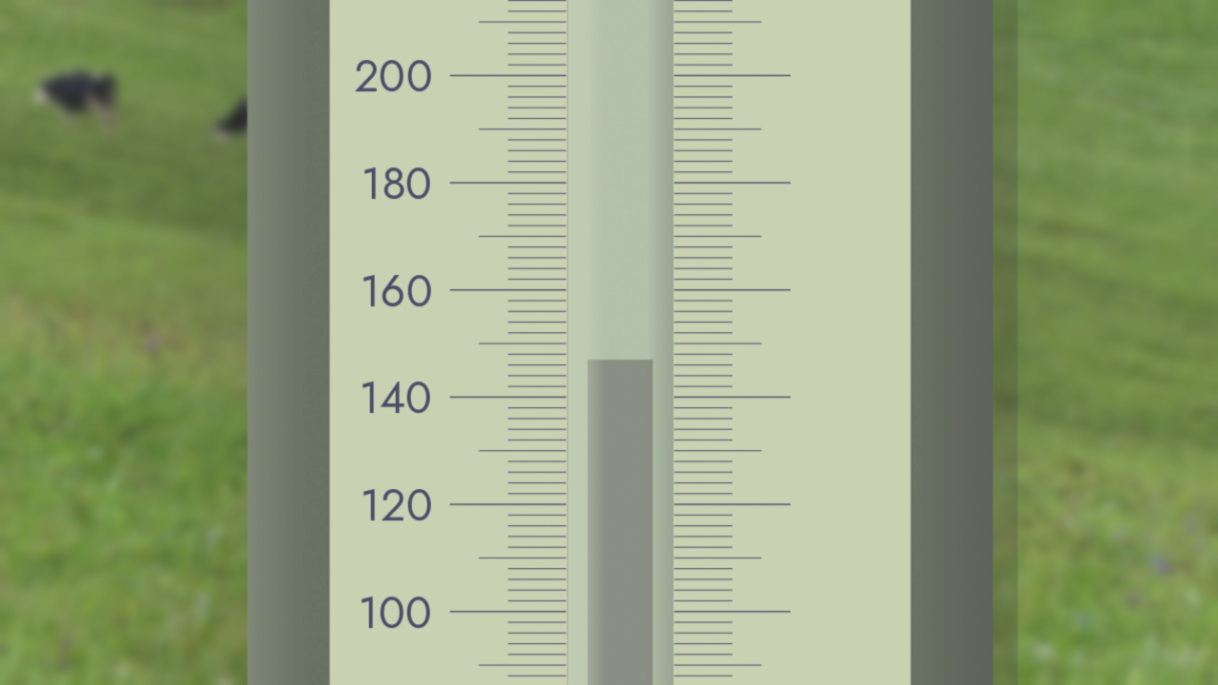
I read 147 mmHg
